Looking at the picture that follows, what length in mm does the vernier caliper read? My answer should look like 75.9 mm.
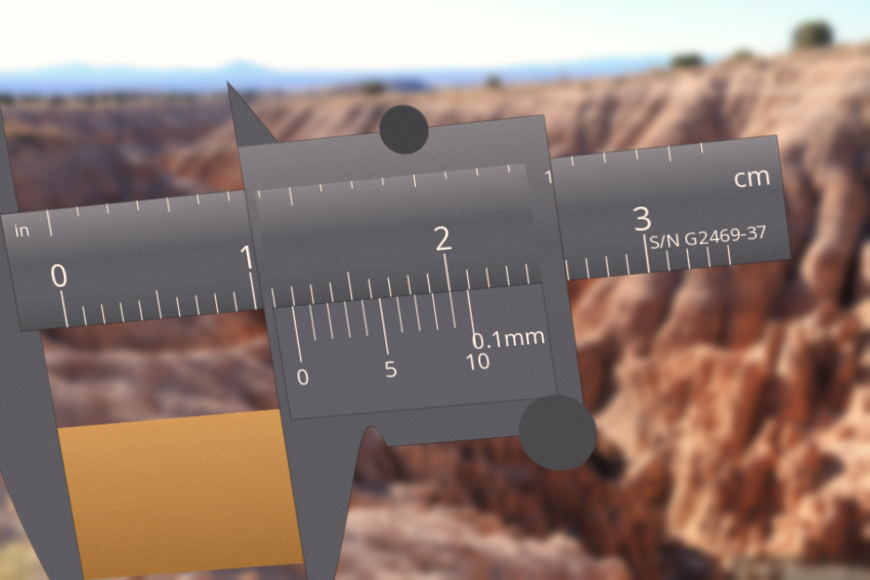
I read 11.9 mm
